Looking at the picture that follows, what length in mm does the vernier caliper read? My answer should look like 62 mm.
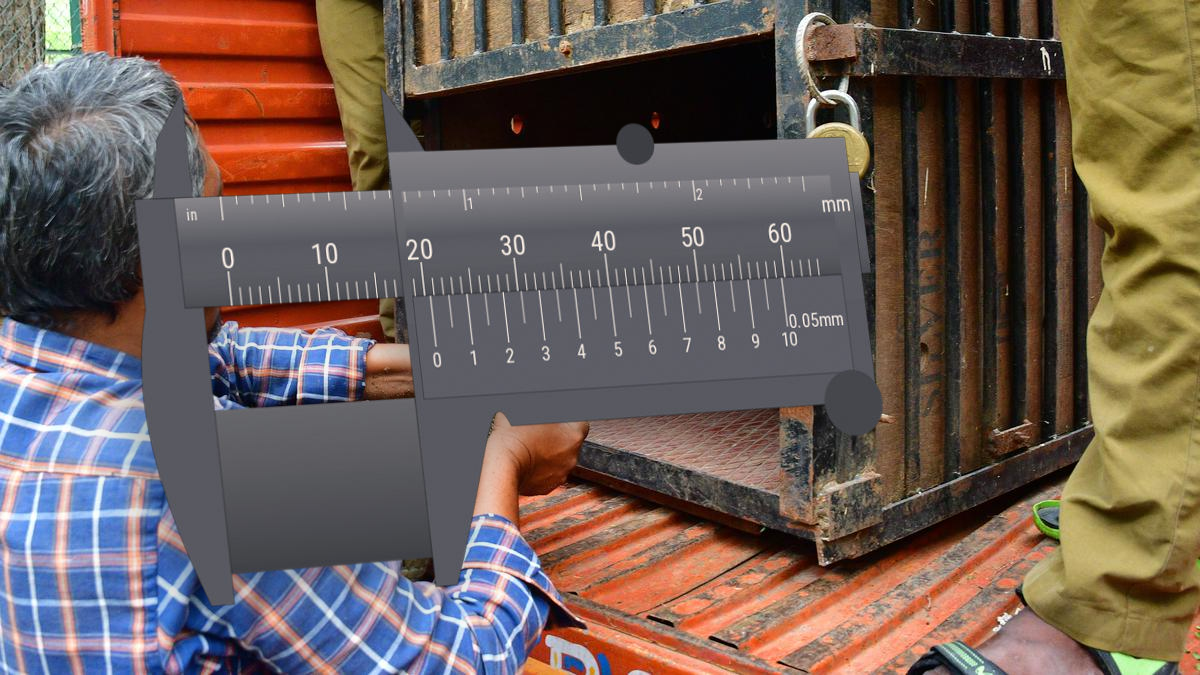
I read 20.6 mm
